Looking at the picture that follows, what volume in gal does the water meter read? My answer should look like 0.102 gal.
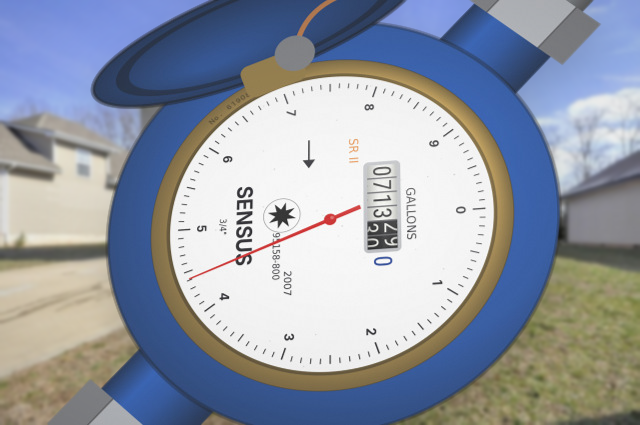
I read 713294.4 gal
